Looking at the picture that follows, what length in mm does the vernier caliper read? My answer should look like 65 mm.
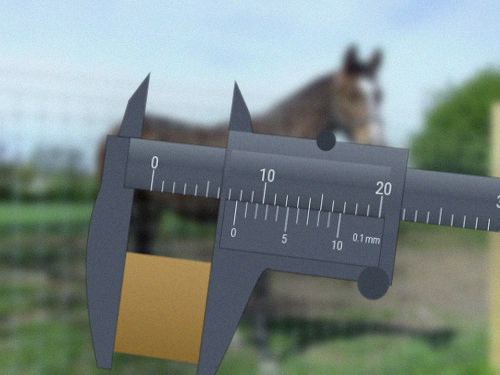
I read 7.7 mm
